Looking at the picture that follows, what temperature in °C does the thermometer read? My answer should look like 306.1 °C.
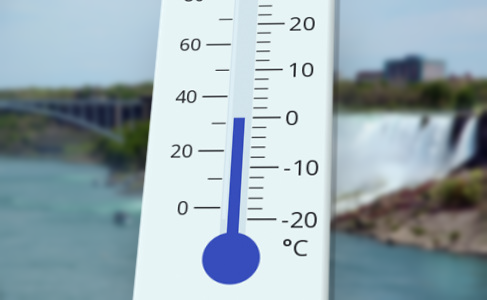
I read 0 °C
